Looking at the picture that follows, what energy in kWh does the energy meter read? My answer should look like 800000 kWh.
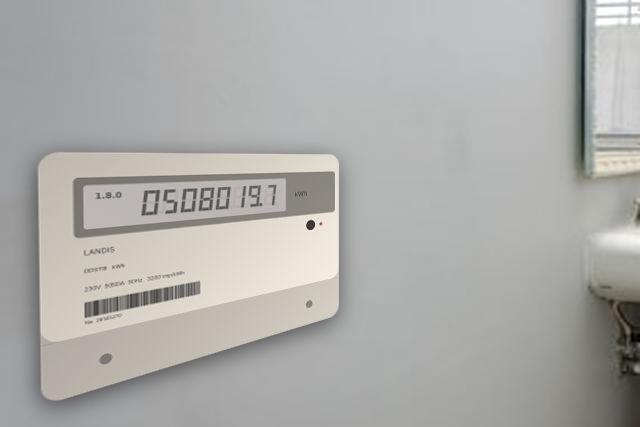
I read 508019.7 kWh
